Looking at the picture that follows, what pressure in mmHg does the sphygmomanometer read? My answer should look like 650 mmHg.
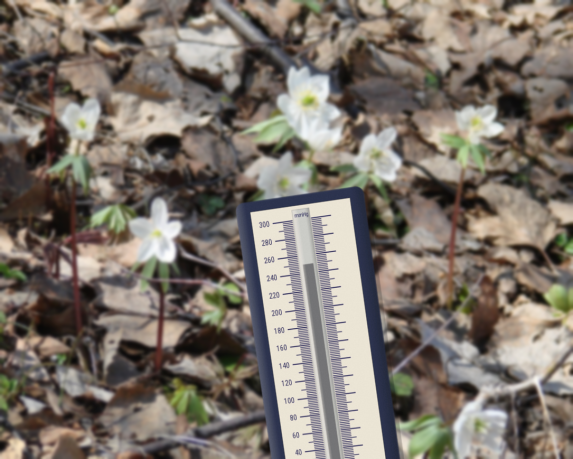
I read 250 mmHg
